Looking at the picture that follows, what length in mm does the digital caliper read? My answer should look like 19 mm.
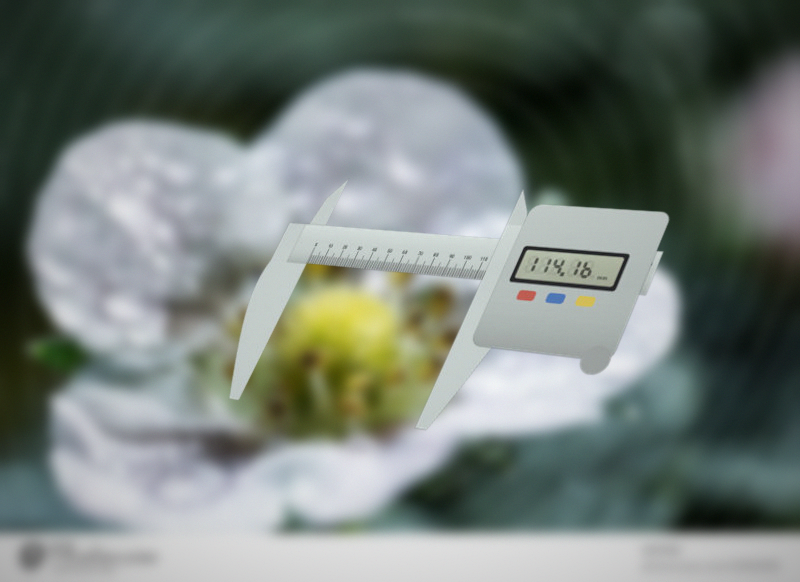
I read 114.16 mm
